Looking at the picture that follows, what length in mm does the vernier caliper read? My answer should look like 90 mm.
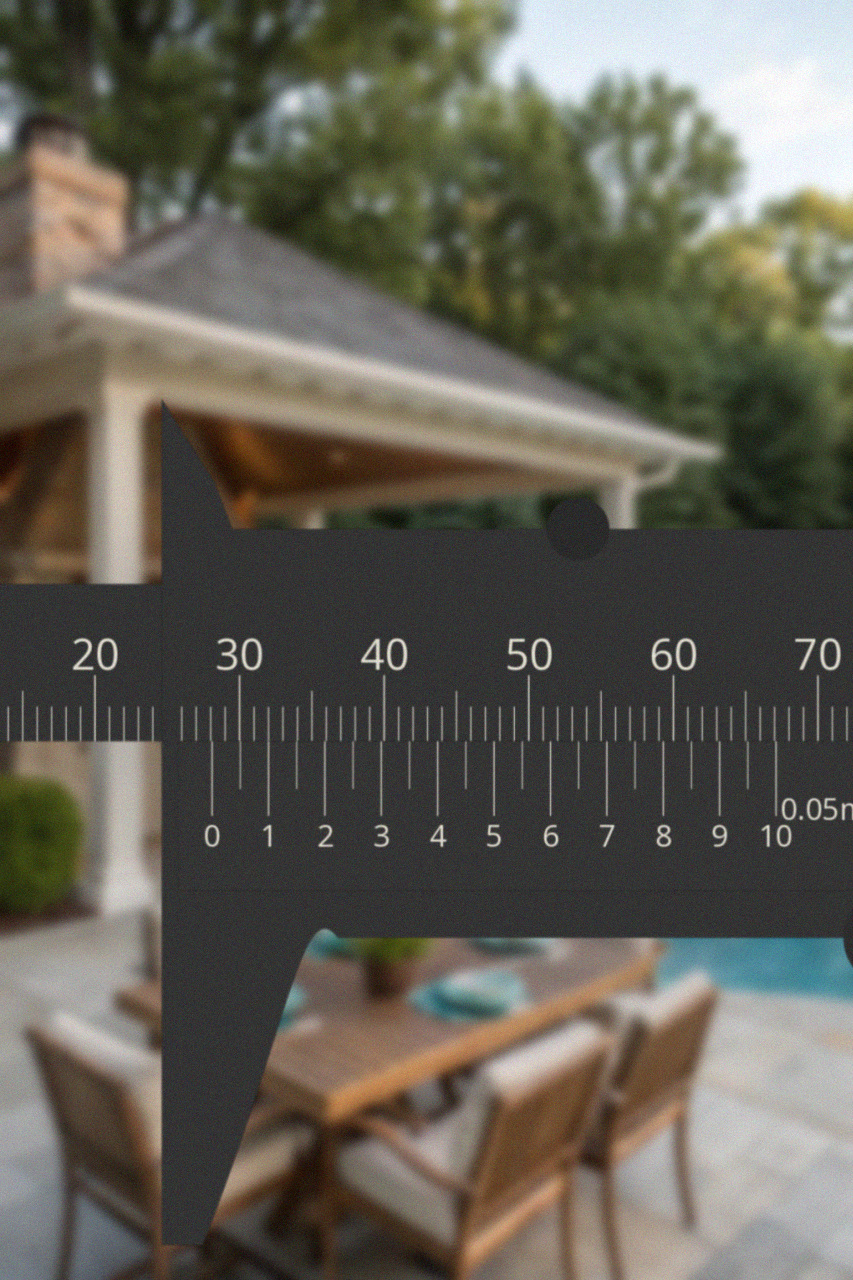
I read 28.1 mm
